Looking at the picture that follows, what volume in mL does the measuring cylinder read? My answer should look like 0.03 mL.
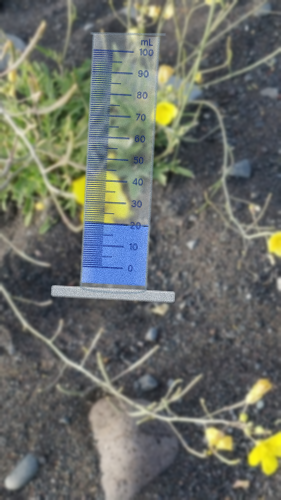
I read 20 mL
